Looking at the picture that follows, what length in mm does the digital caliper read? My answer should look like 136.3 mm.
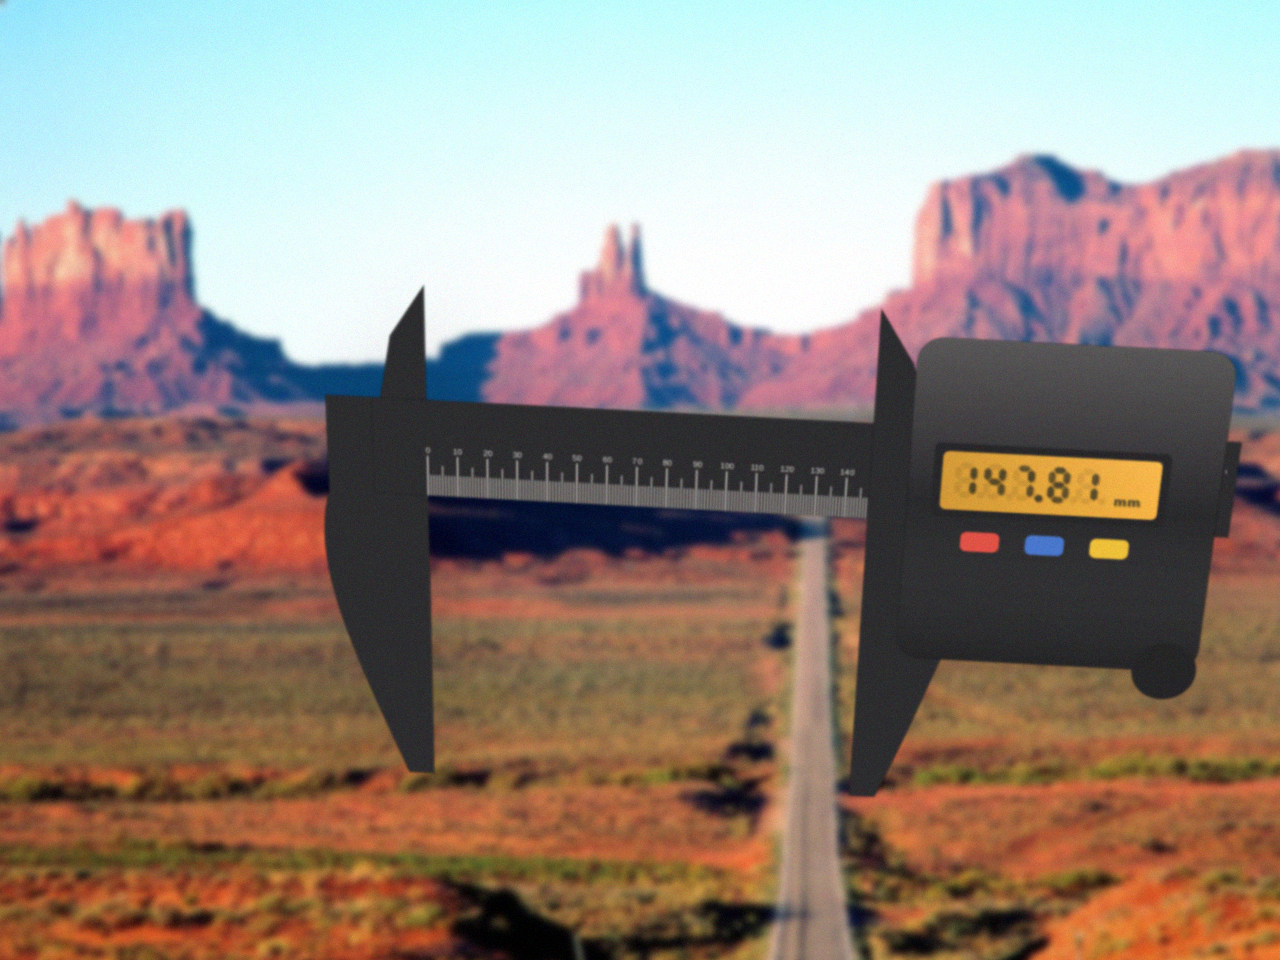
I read 147.81 mm
